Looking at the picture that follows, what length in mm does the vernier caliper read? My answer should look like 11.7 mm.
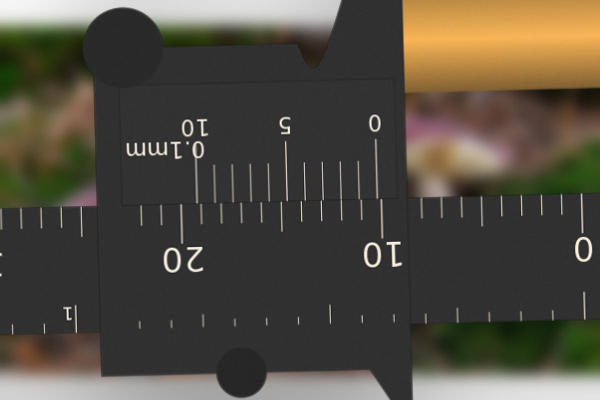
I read 10.2 mm
